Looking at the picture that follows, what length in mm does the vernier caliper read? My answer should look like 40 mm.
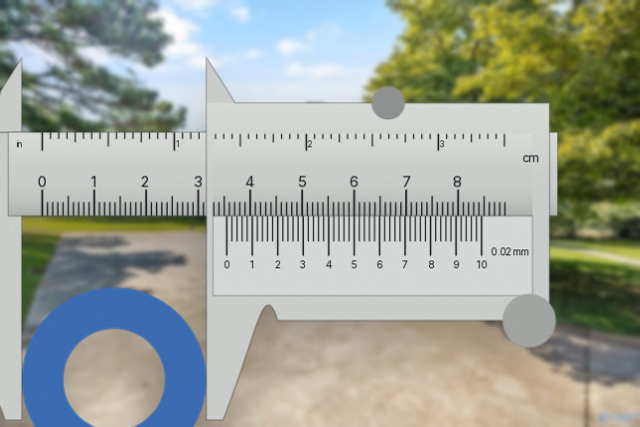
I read 35.5 mm
